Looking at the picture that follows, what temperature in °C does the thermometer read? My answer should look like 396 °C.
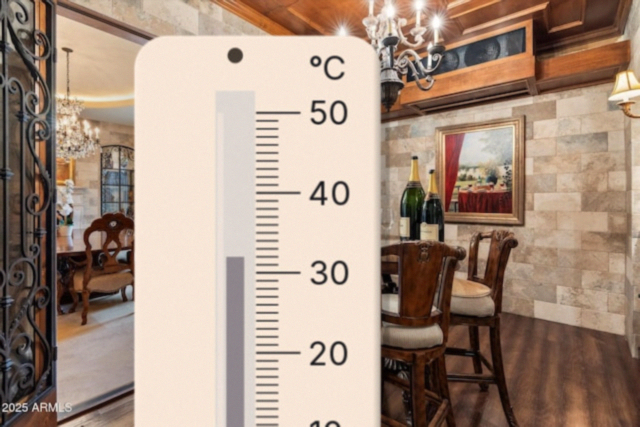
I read 32 °C
